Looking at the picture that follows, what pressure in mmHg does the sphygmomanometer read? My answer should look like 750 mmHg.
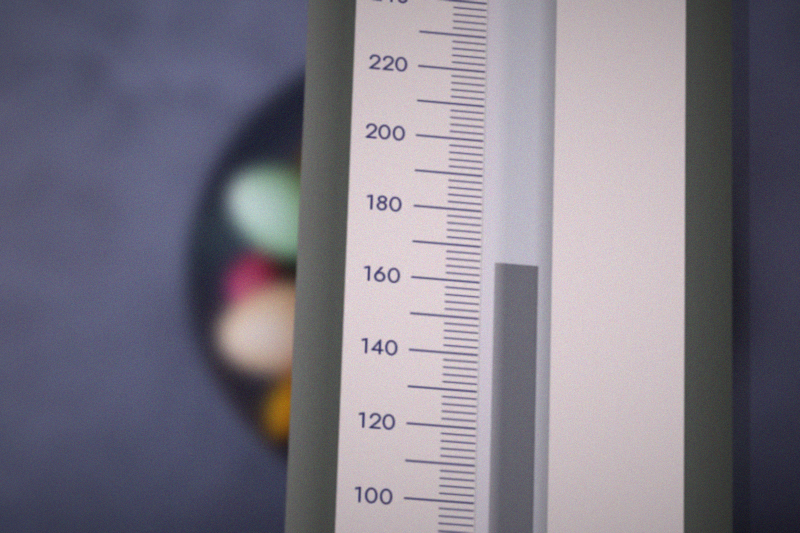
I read 166 mmHg
